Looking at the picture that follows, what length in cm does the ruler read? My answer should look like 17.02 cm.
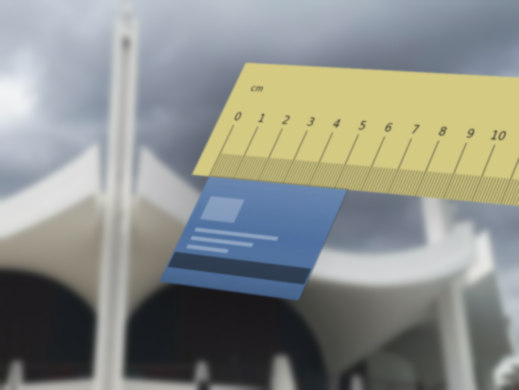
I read 5.5 cm
